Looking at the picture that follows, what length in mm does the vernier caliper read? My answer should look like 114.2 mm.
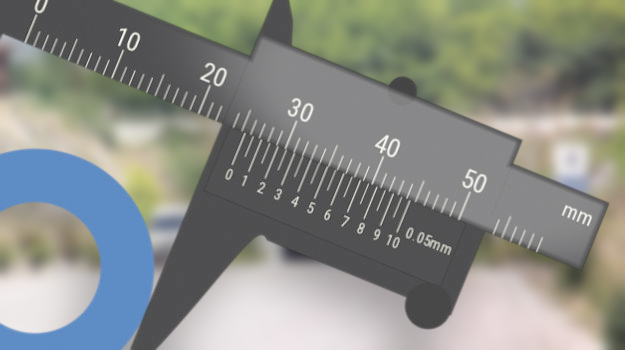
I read 25.4 mm
